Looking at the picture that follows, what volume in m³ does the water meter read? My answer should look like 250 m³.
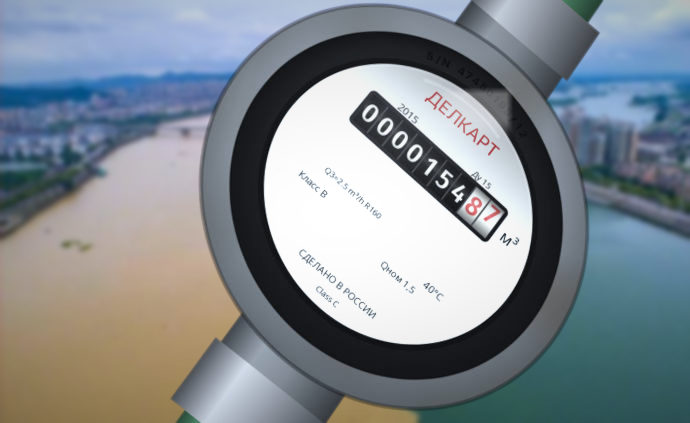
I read 154.87 m³
